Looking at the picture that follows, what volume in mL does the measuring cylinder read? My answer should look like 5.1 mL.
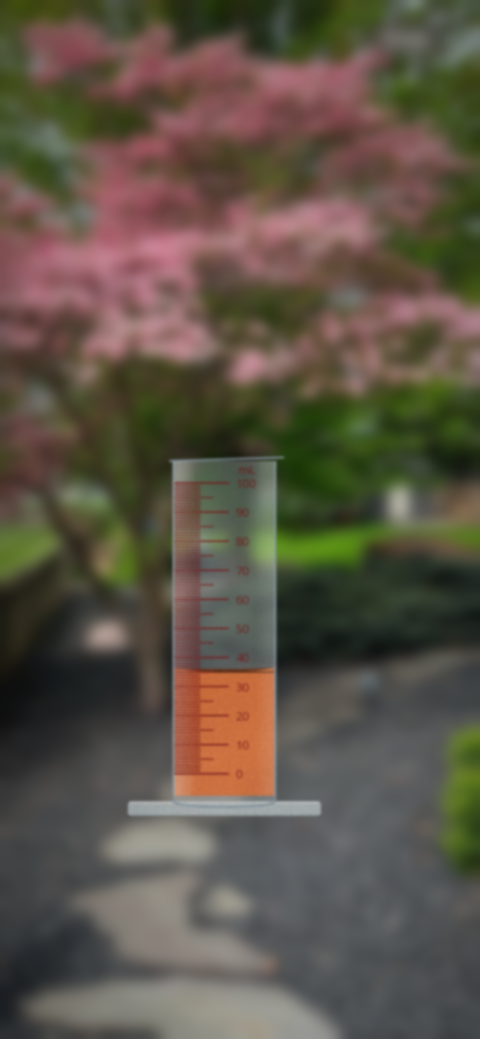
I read 35 mL
